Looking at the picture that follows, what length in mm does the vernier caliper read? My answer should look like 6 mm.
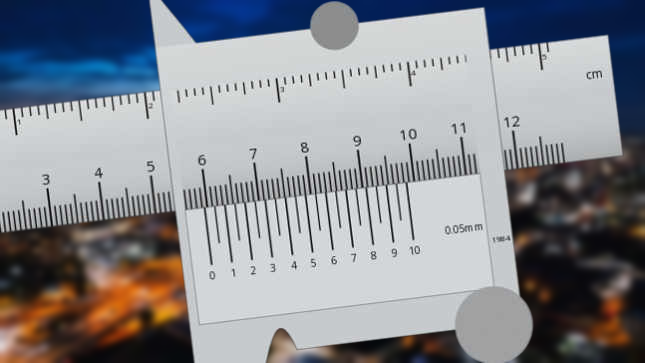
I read 59.5 mm
